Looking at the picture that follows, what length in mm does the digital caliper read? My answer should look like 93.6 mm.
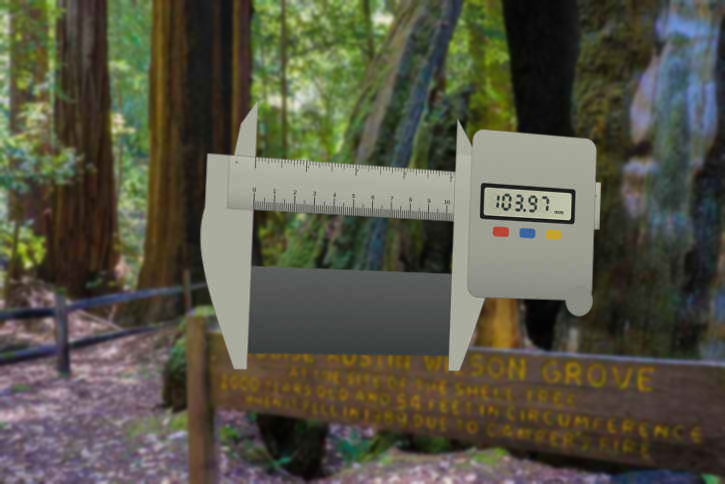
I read 103.97 mm
